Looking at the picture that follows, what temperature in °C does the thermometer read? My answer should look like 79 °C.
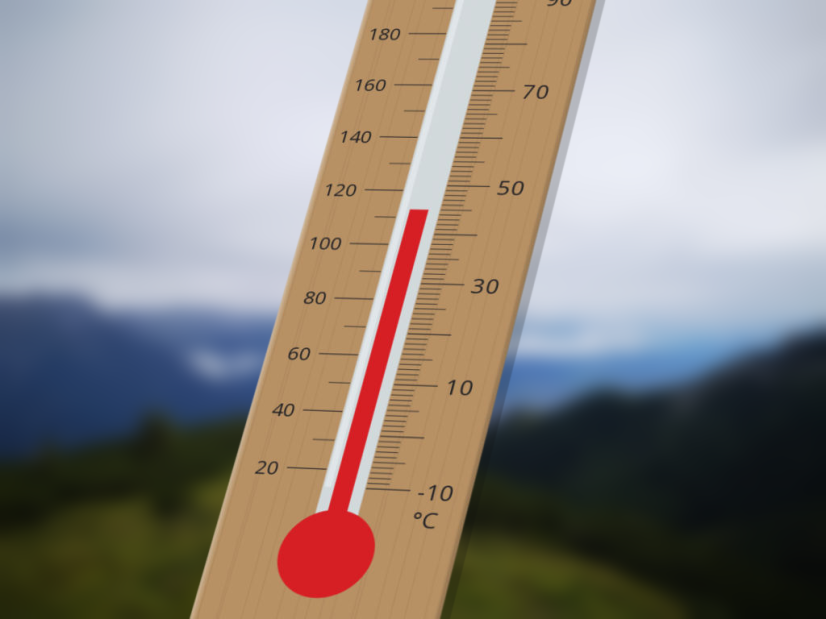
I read 45 °C
